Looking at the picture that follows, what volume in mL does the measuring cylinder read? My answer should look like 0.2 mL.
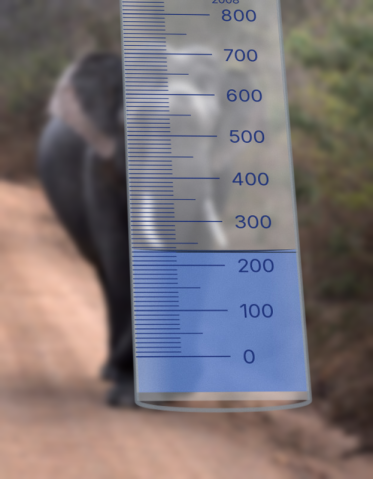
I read 230 mL
